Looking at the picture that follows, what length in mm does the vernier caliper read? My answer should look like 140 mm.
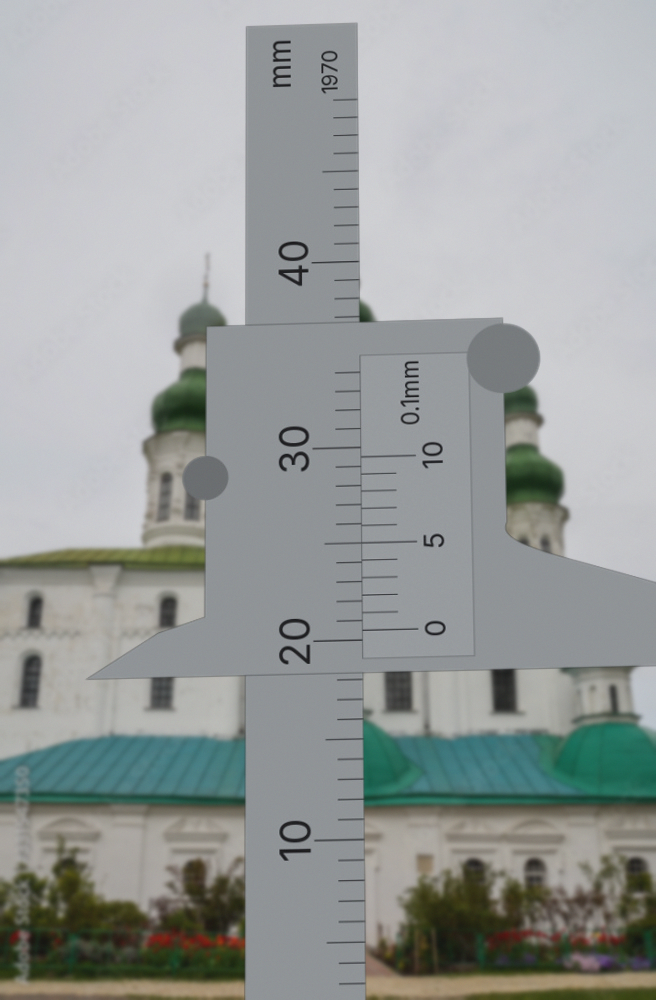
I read 20.5 mm
